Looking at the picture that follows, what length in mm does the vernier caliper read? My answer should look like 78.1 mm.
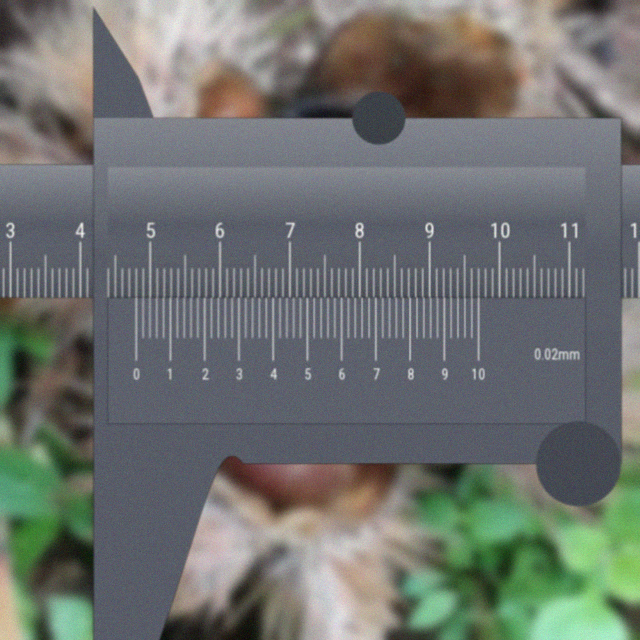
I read 48.0 mm
